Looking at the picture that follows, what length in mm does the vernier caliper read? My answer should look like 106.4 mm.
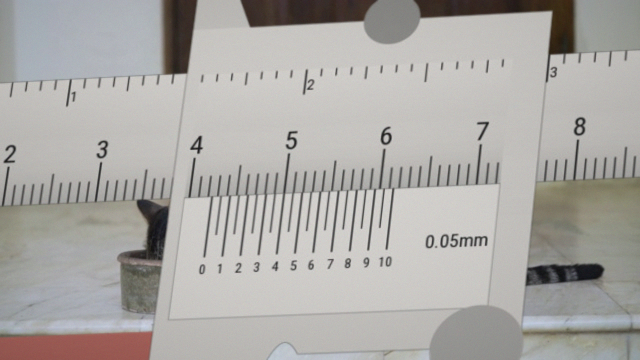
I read 42.4 mm
